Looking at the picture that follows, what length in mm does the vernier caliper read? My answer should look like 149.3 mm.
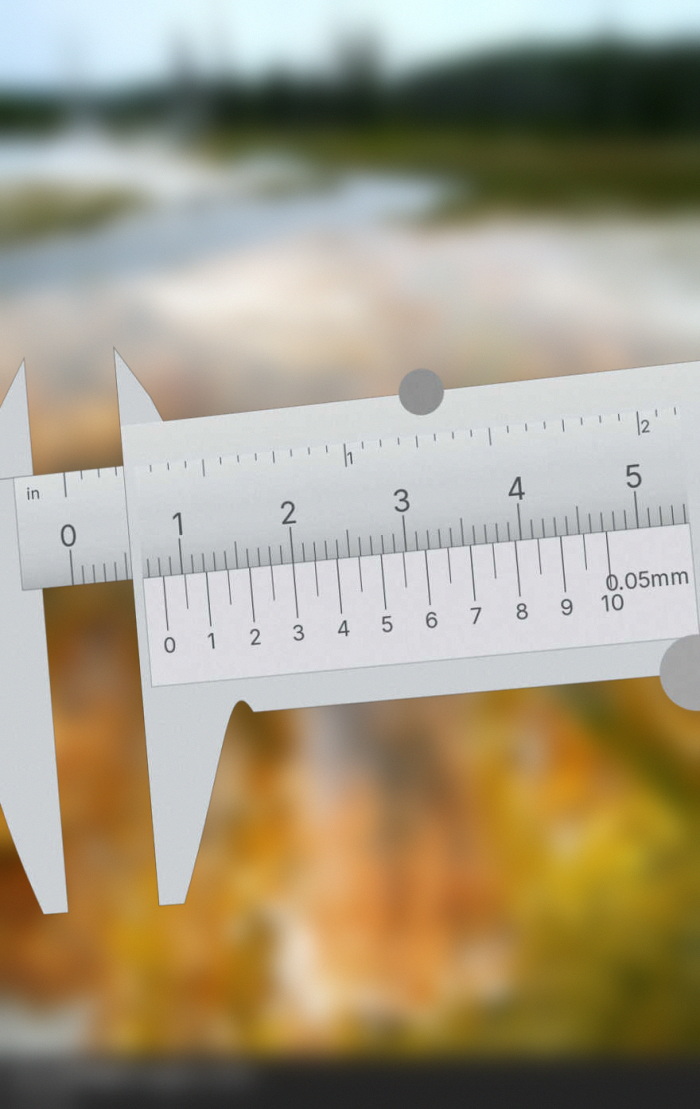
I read 8.3 mm
